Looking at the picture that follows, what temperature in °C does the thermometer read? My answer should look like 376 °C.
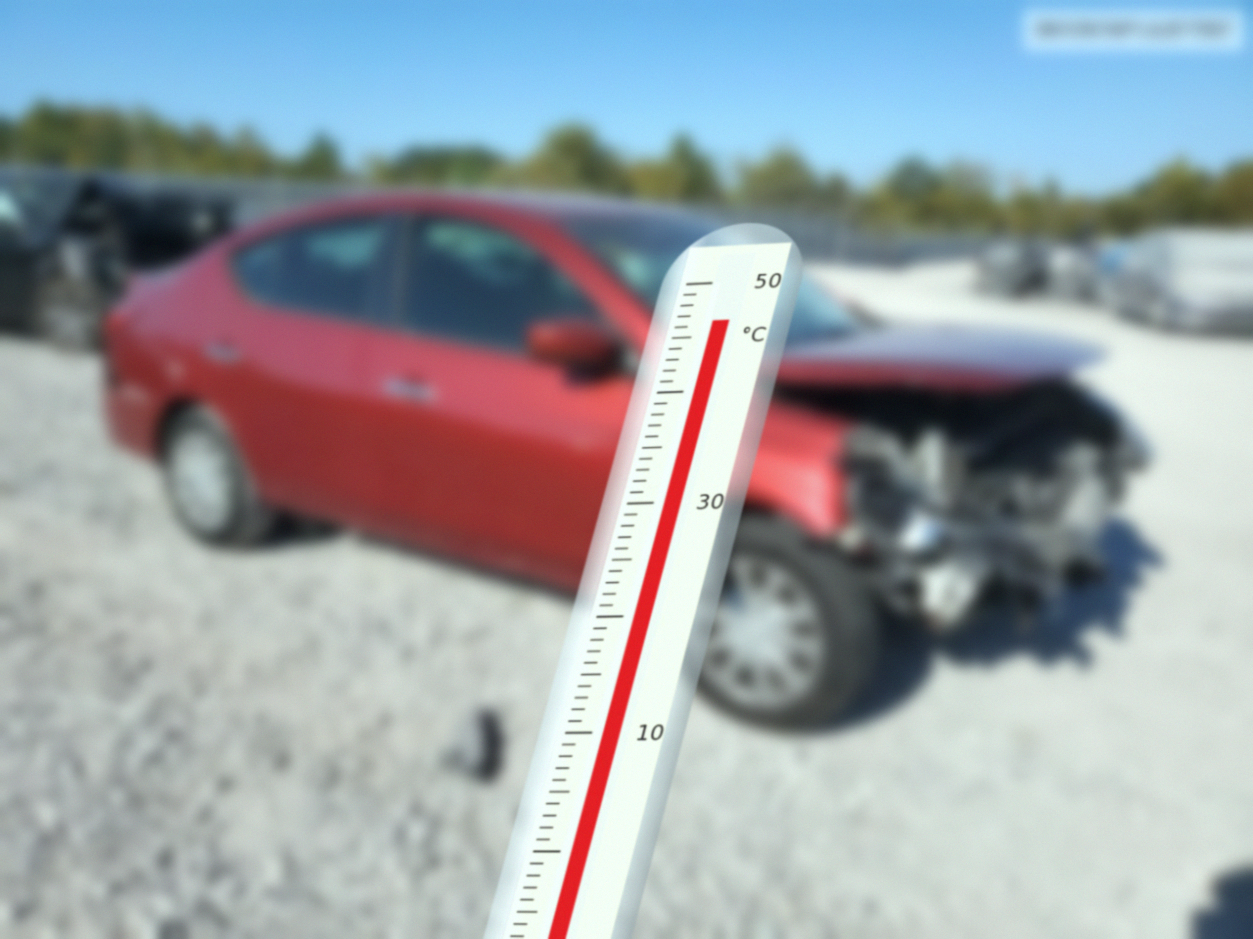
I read 46.5 °C
